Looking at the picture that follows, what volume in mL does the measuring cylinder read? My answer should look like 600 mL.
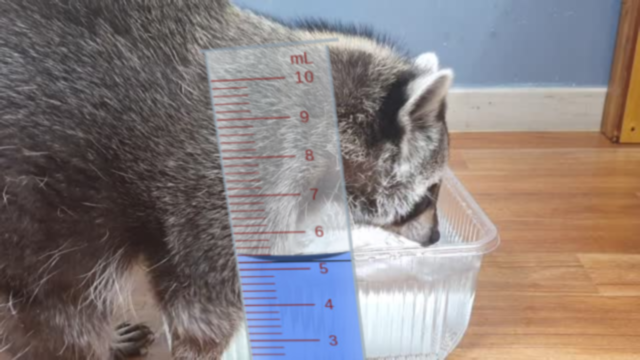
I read 5.2 mL
